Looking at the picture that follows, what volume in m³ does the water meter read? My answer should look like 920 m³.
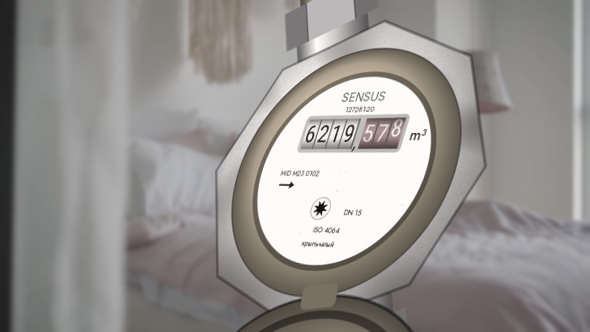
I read 6219.578 m³
